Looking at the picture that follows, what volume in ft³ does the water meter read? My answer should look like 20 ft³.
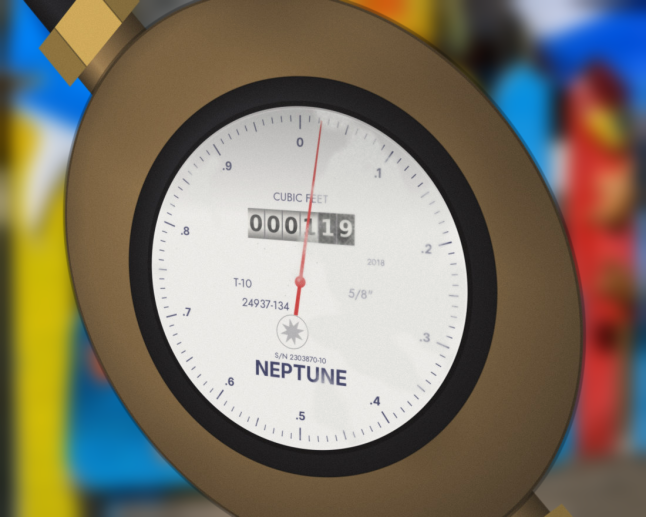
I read 119.02 ft³
